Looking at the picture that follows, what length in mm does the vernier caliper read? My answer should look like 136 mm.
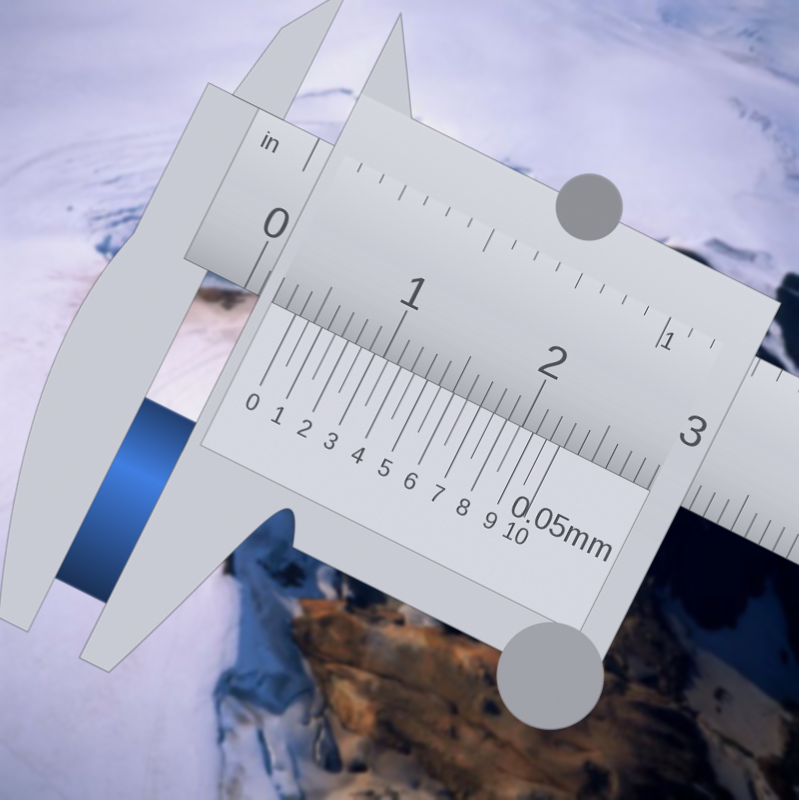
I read 3.7 mm
